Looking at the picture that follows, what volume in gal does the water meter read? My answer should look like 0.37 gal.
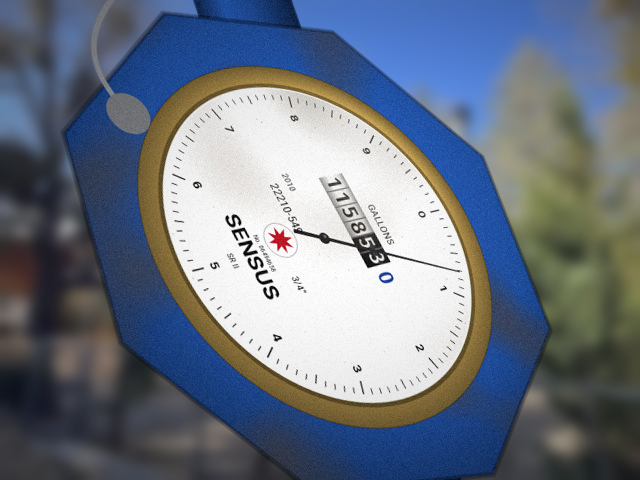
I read 1158530.7 gal
